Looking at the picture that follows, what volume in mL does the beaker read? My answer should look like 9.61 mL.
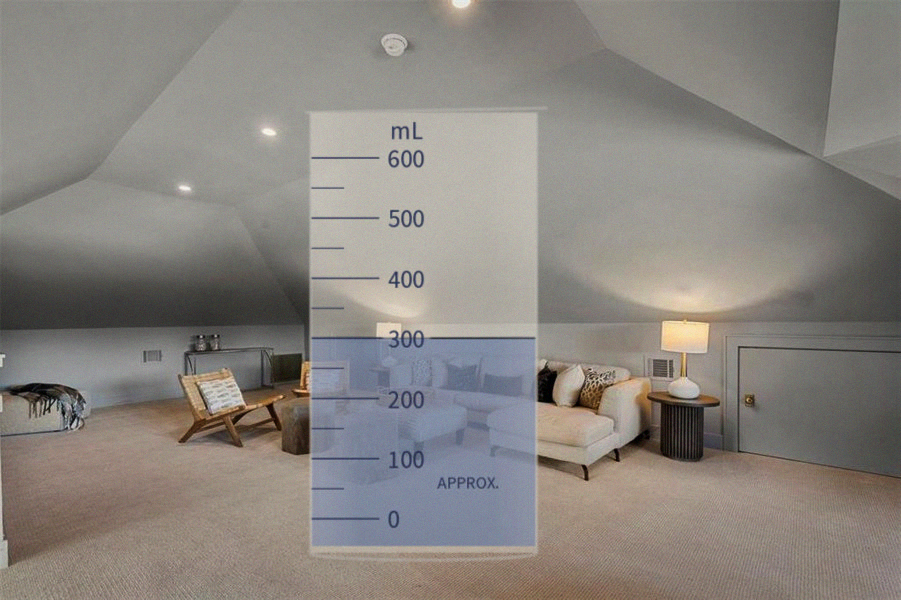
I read 300 mL
